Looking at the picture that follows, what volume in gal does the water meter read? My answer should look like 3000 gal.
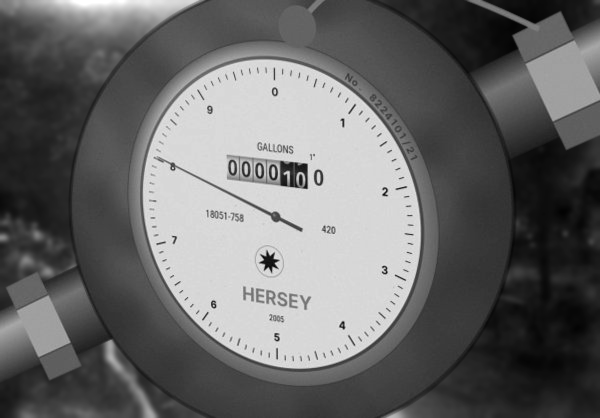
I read 98.0 gal
